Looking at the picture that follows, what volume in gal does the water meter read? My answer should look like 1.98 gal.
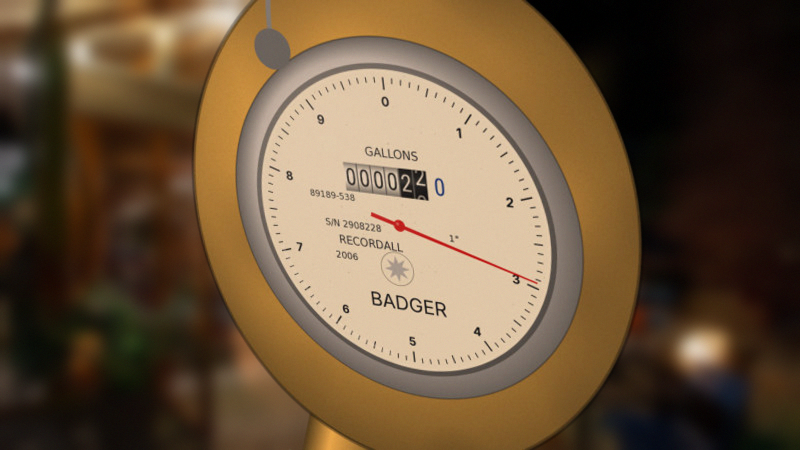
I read 222.9 gal
